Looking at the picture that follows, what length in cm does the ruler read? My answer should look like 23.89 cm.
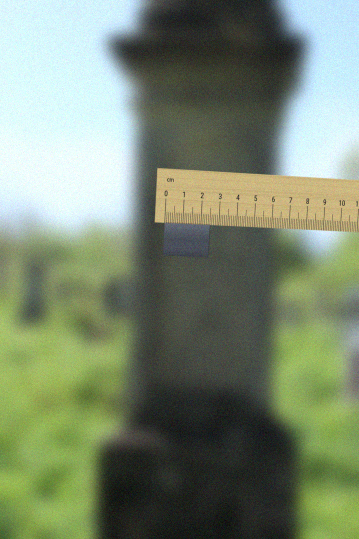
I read 2.5 cm
